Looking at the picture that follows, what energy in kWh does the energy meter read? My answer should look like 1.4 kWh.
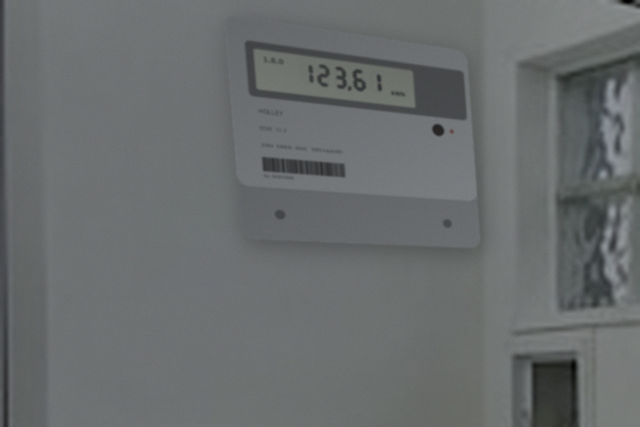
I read 123.61 kWh
